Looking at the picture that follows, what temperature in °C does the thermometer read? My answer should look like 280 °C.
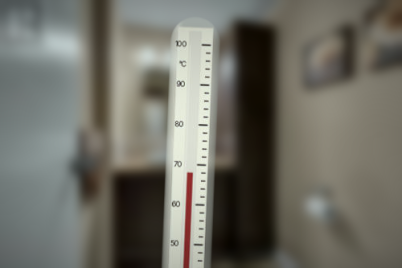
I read 68 °C
